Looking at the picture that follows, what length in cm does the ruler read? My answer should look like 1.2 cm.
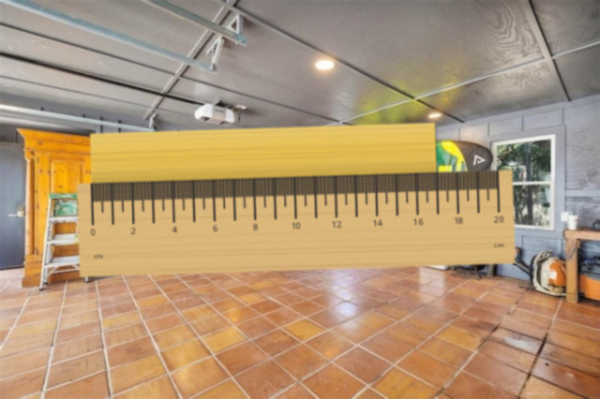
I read 17 cm
